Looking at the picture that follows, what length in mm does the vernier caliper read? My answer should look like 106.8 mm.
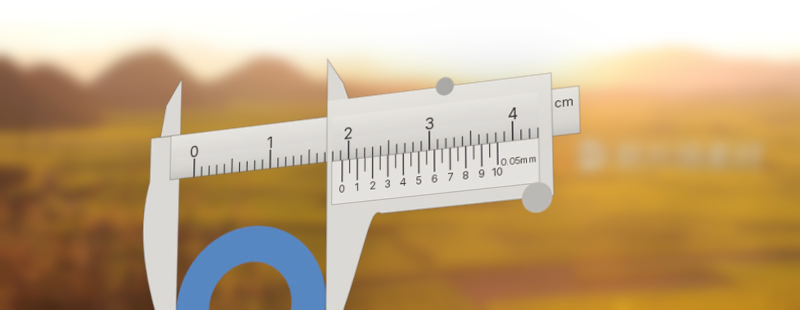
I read 19.2 mm
